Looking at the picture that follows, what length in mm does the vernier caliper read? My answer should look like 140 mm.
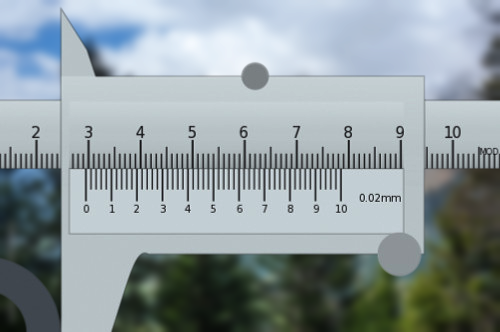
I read 29.5 mm
